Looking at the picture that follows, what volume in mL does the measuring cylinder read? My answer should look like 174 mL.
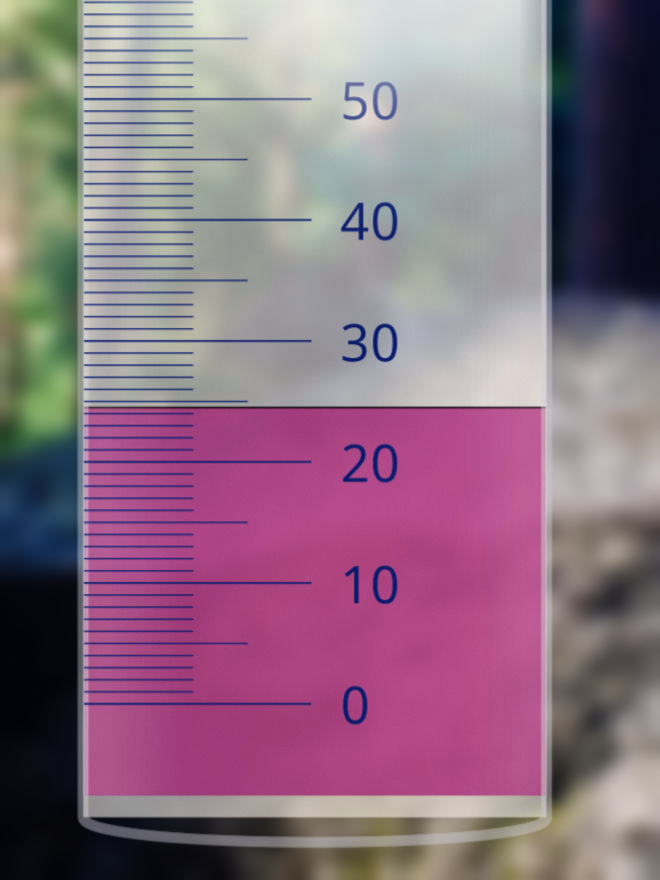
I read 24.5 mL
